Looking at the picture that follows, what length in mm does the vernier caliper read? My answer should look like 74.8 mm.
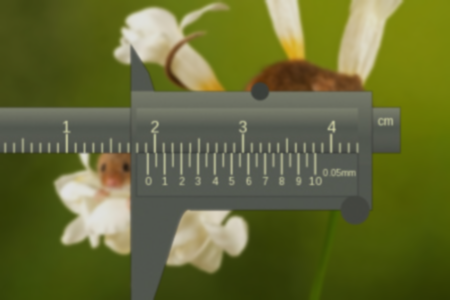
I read 19.2 mm
